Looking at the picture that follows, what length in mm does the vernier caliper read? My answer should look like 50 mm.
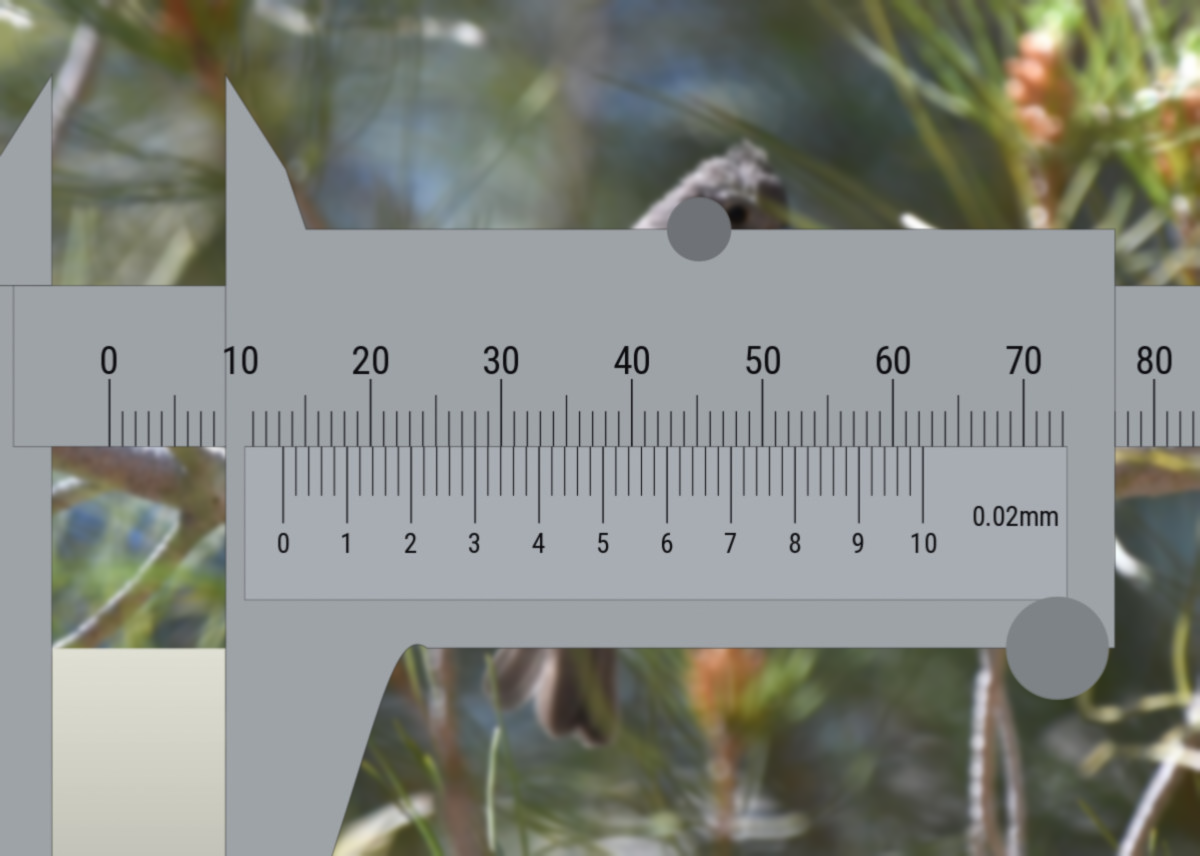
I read 13.3 mm
